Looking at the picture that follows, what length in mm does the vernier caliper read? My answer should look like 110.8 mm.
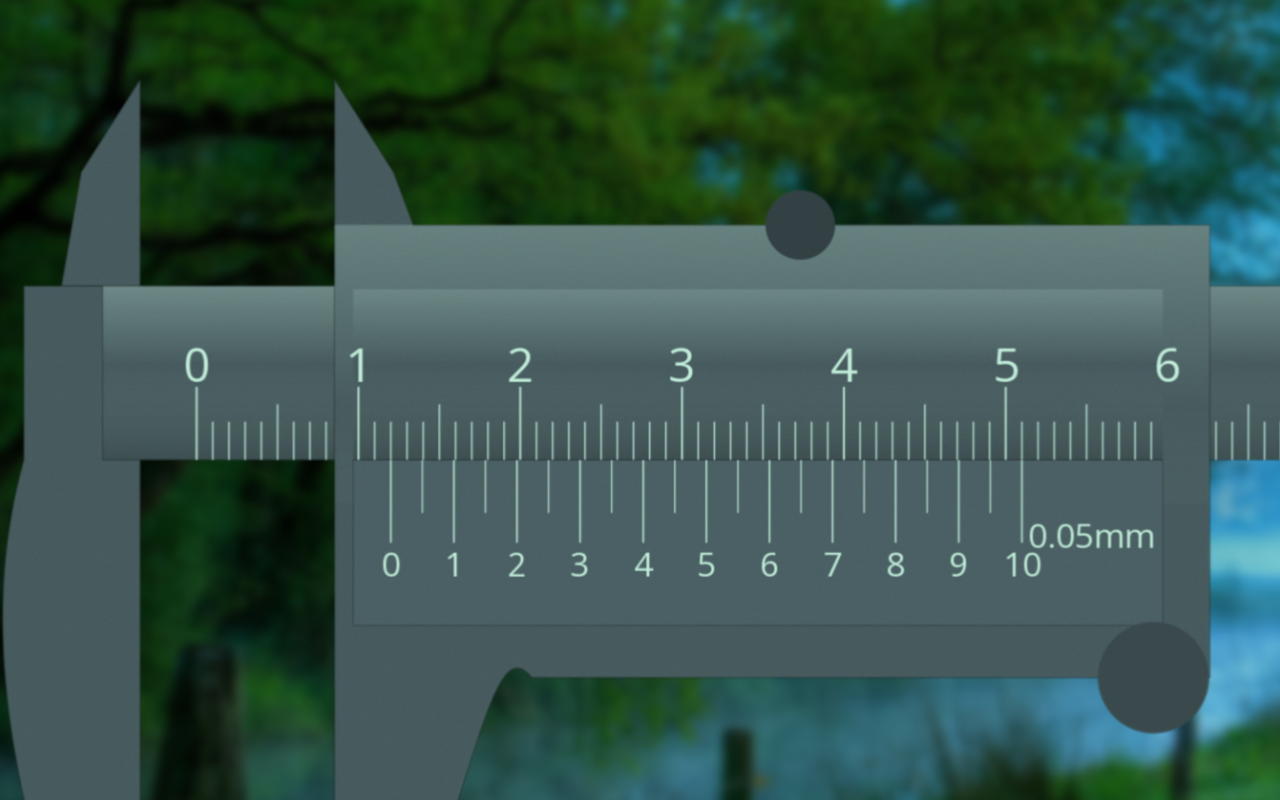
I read 12.0 mm
